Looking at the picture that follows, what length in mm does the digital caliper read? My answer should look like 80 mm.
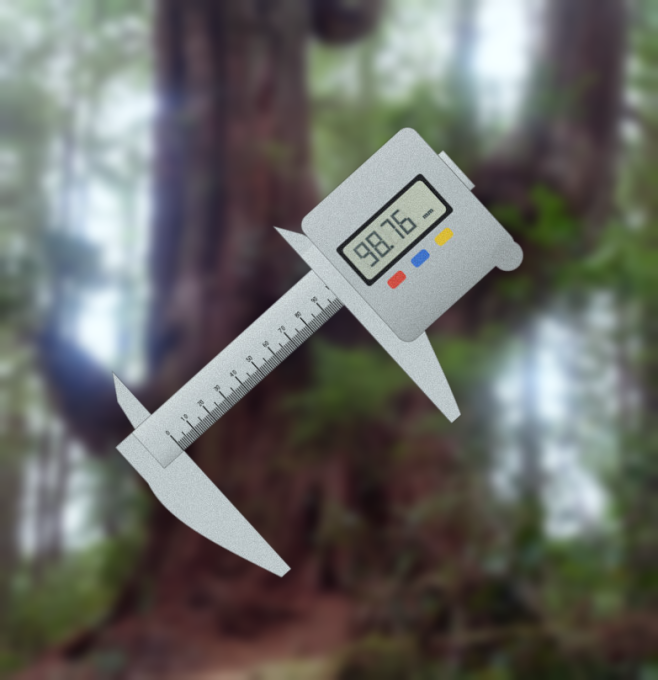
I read 98.76 mm
